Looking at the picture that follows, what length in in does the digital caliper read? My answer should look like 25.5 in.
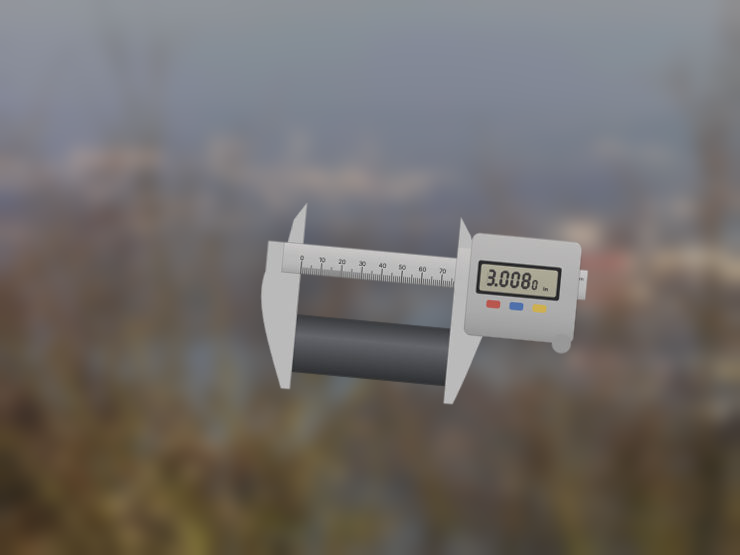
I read 3.0080 in
